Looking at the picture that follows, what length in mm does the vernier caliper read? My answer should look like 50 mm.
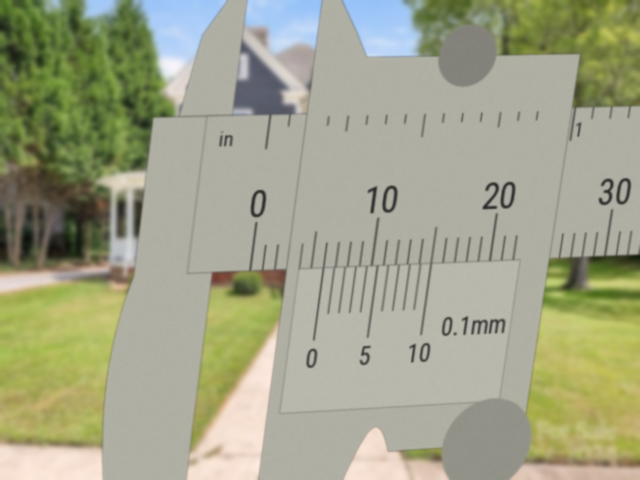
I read 6.0 mm
